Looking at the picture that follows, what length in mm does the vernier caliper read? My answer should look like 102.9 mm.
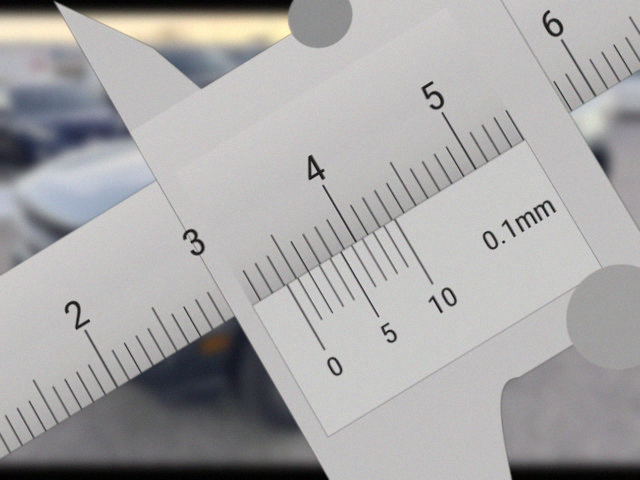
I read 34.2 mm
